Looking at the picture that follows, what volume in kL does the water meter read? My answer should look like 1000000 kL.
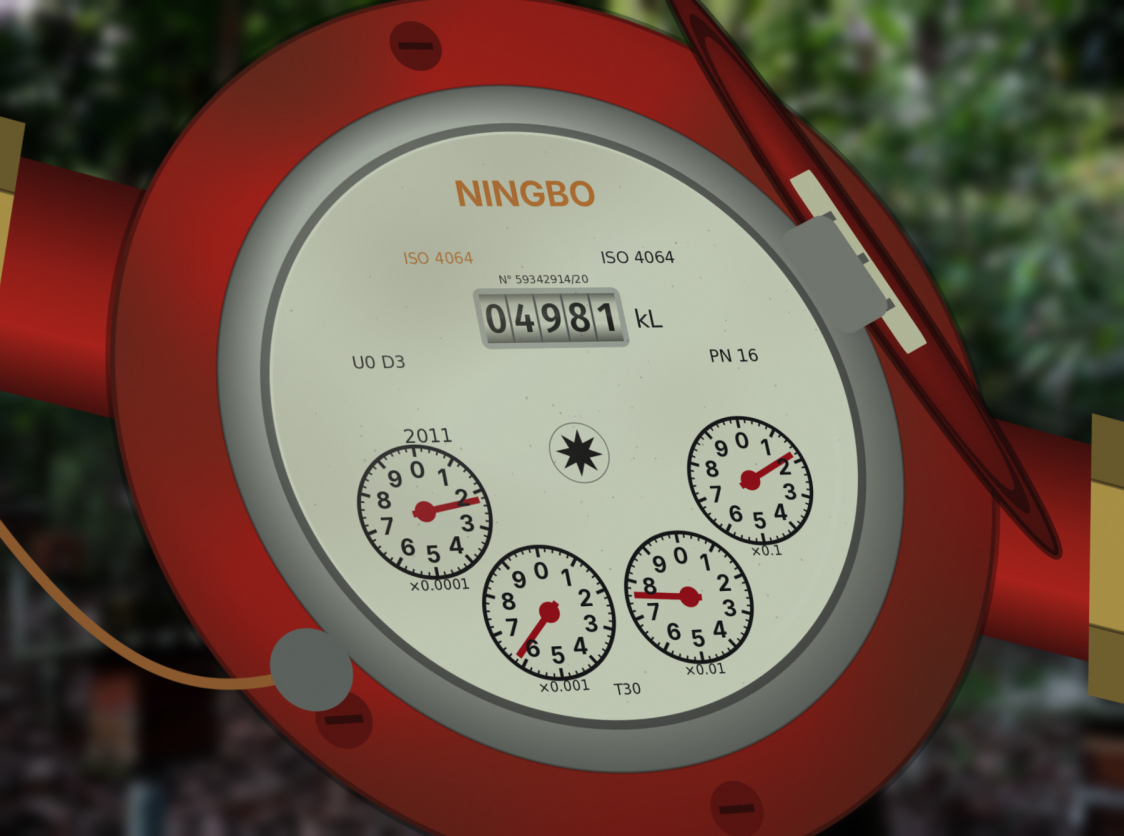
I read 4981.1762 kL
